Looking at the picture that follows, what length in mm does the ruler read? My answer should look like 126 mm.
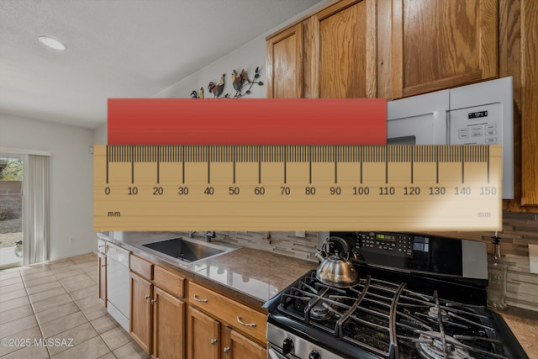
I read 110 mm
